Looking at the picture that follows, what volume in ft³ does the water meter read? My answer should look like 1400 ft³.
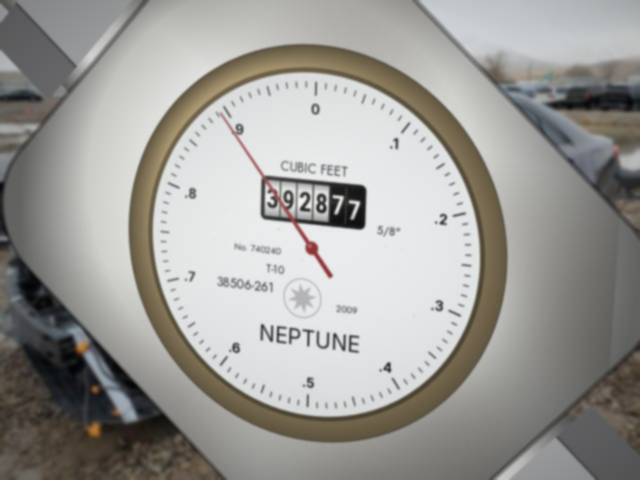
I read 392876.89 ft³
